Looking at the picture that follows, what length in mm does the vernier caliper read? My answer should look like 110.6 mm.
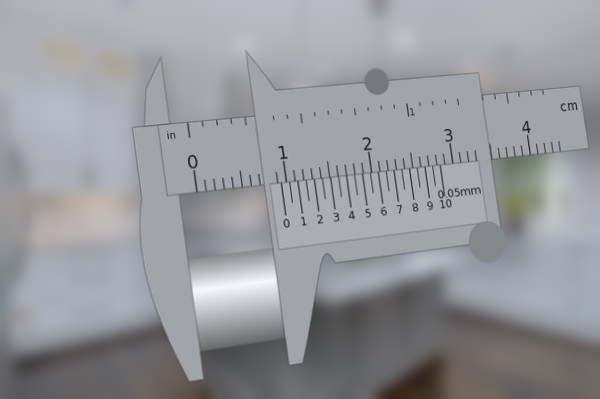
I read 9.4 mm
